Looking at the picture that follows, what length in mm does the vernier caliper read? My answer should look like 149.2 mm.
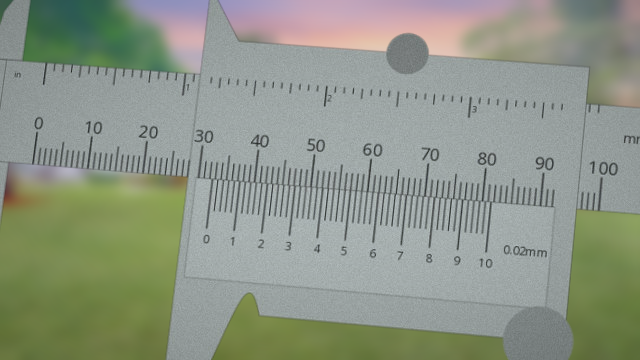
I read 32.5 mm
